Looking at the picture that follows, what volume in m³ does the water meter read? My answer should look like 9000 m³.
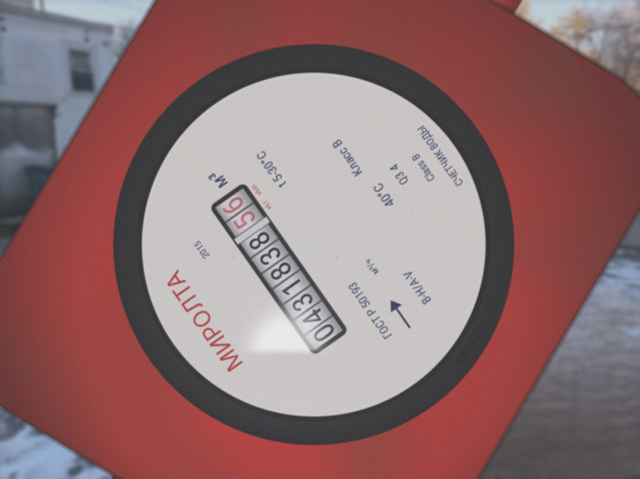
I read 431838.56 m³
